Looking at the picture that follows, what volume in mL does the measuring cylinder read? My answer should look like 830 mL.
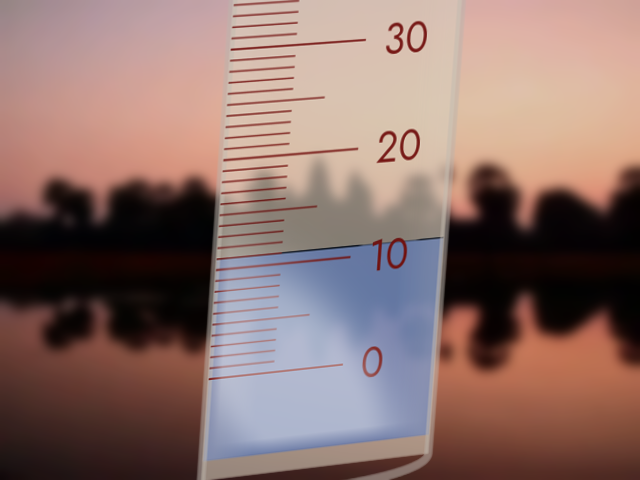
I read 11 mL
